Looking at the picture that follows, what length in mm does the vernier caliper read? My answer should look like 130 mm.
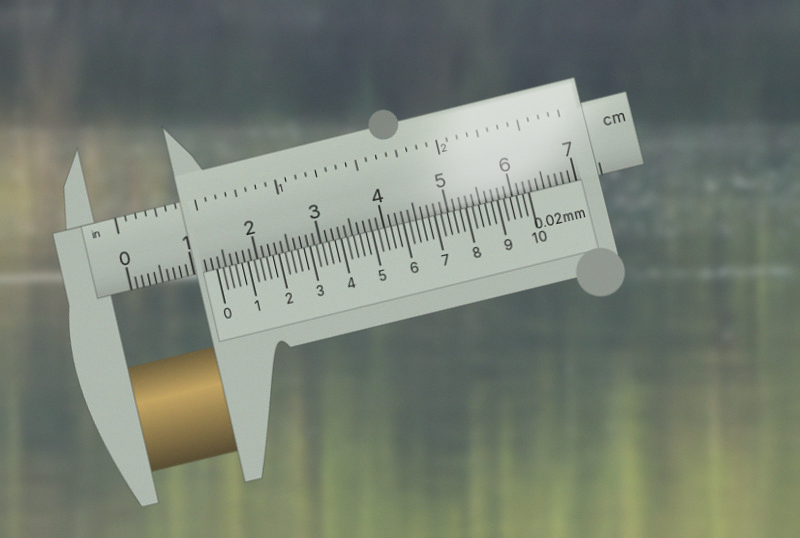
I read 13.6 mm
